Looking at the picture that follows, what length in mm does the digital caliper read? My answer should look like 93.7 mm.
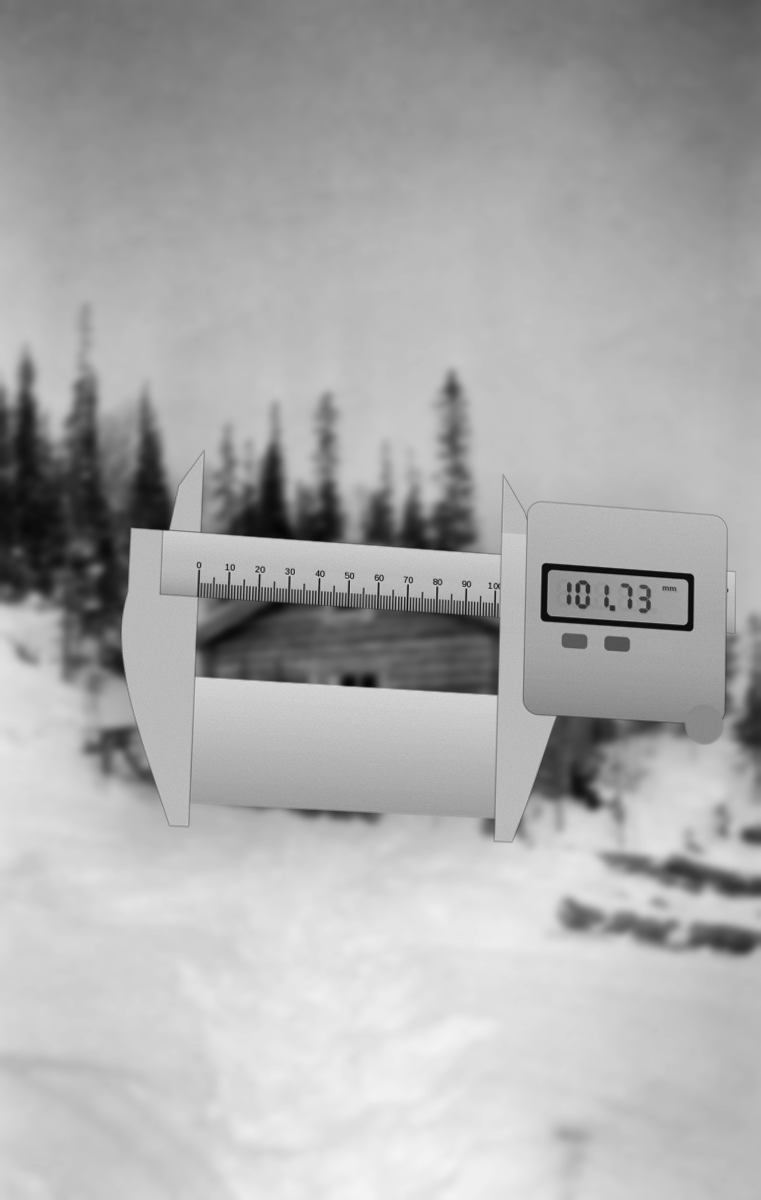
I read 101.73 mm
